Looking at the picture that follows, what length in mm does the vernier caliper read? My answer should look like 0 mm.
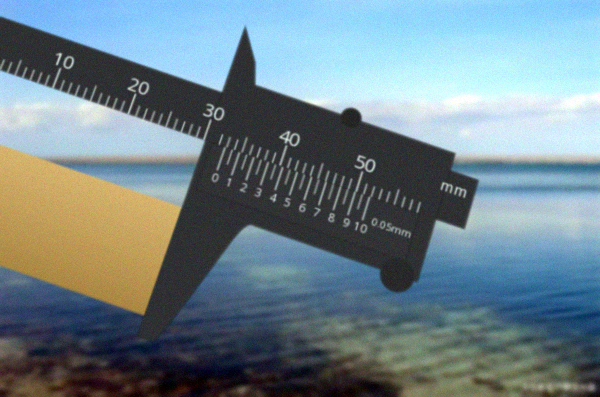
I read 32.8 mm
